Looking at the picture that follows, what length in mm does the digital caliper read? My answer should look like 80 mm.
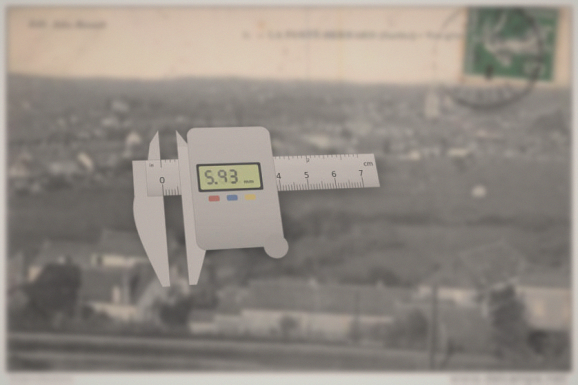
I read 5.93 mm
